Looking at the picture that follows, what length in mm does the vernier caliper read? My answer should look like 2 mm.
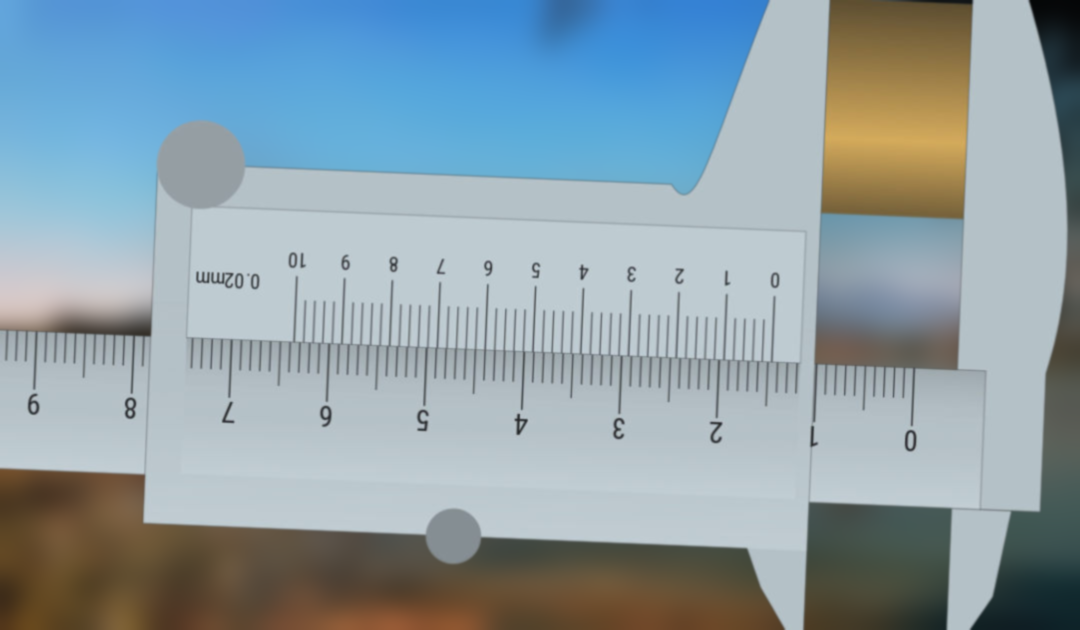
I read 14.6 mm
